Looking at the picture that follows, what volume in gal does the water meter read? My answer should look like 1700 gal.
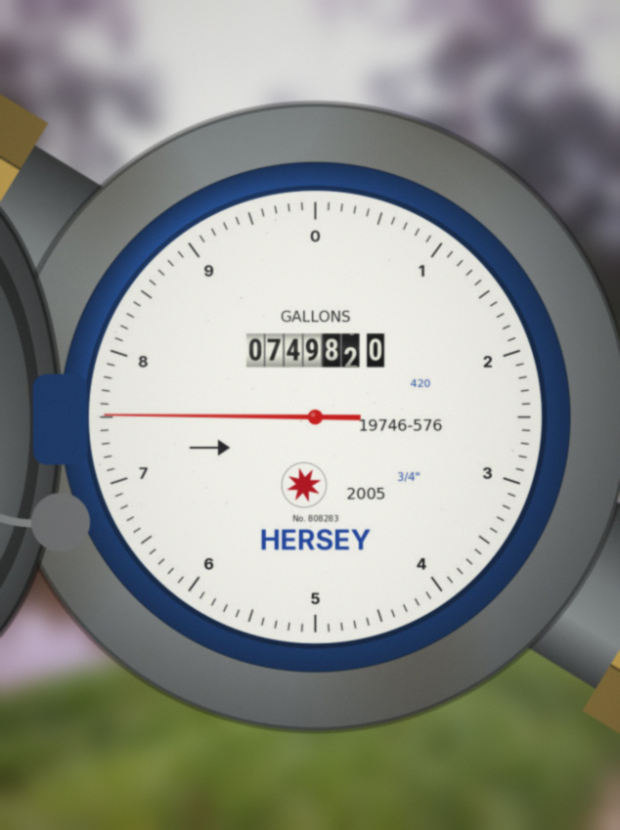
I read 749817.5 gal
